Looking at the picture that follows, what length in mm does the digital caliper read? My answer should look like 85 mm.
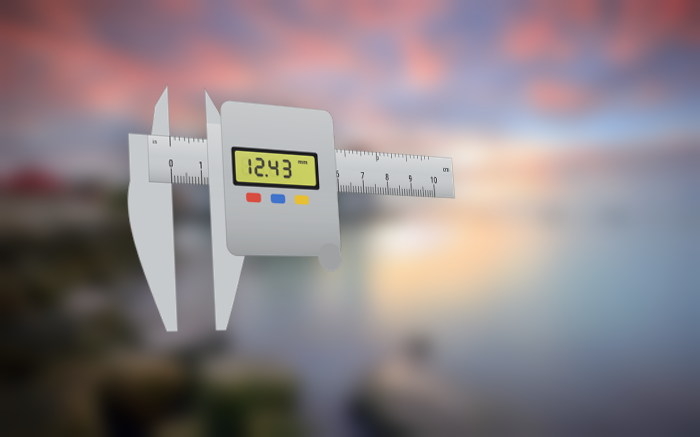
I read 12.43 mm
